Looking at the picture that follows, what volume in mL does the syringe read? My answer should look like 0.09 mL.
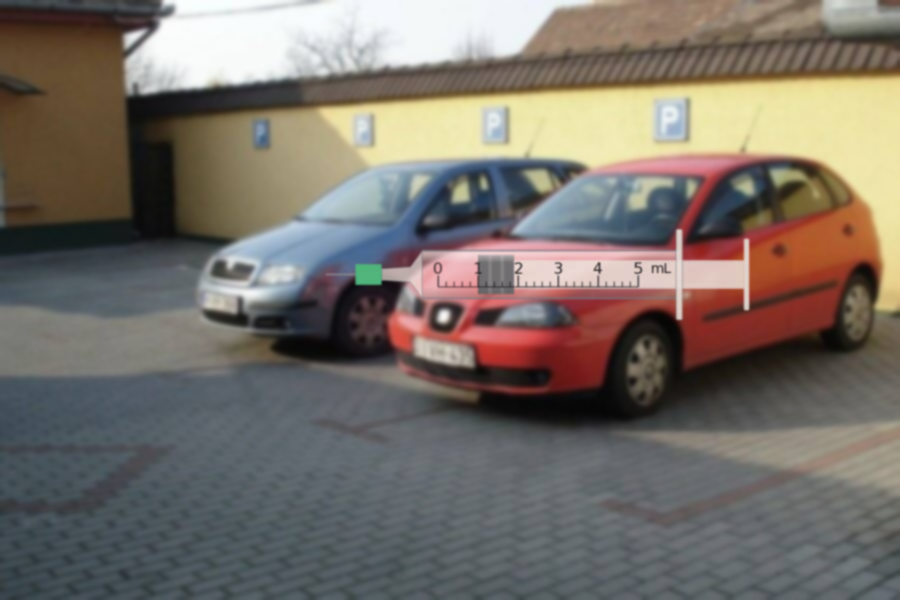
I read 1 mL
